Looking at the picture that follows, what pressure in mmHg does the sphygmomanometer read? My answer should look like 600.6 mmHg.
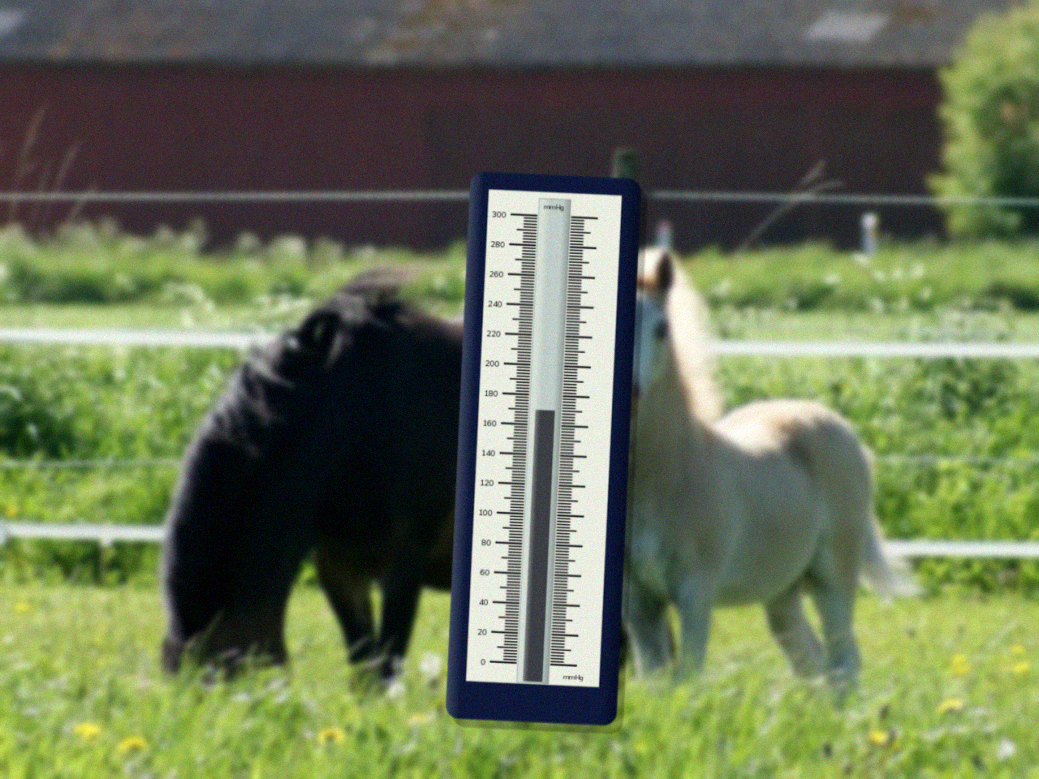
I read 170 mmHg
